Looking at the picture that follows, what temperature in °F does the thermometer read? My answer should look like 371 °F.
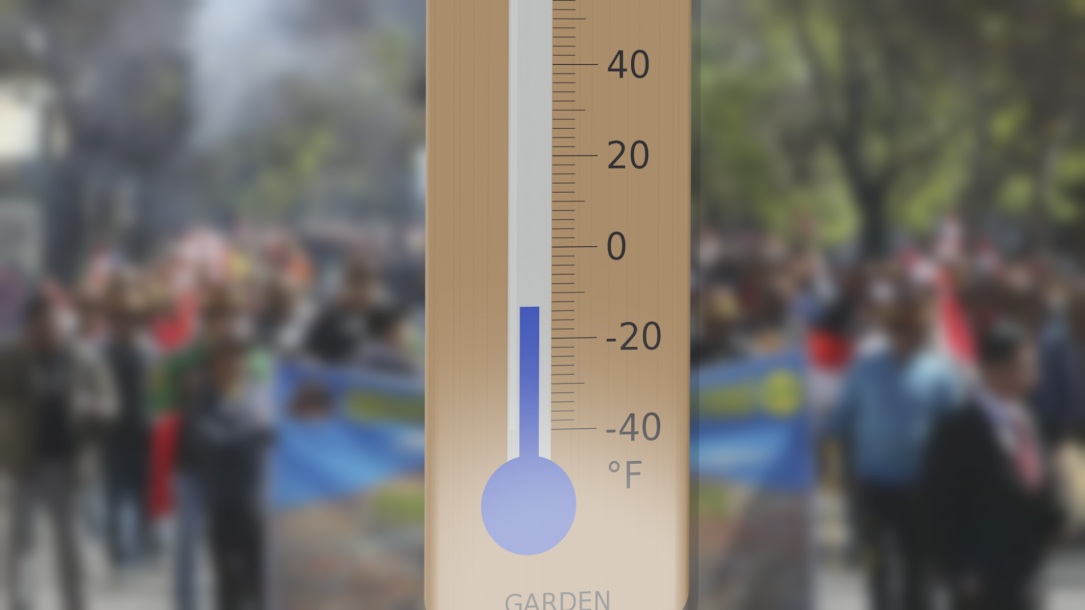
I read -13 °F
